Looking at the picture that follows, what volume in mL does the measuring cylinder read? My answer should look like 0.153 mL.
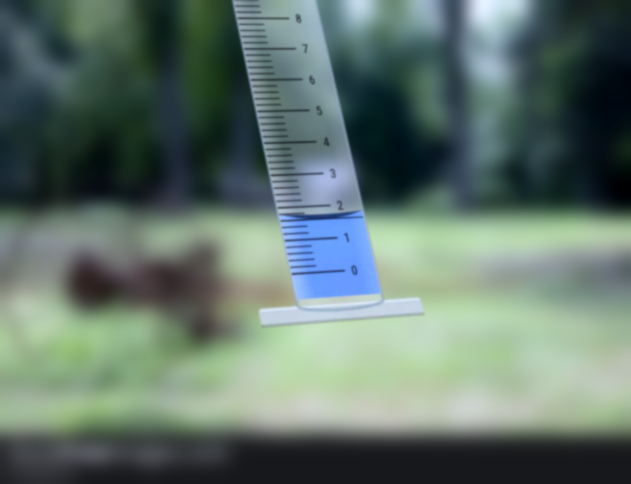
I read 1.6 mL
